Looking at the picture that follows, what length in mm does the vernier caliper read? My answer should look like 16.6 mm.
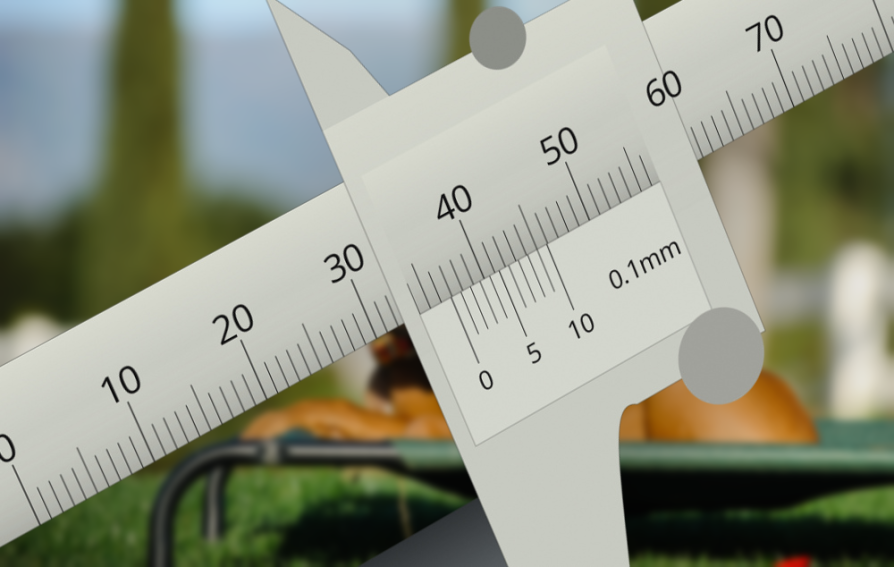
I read 36.9 mm
